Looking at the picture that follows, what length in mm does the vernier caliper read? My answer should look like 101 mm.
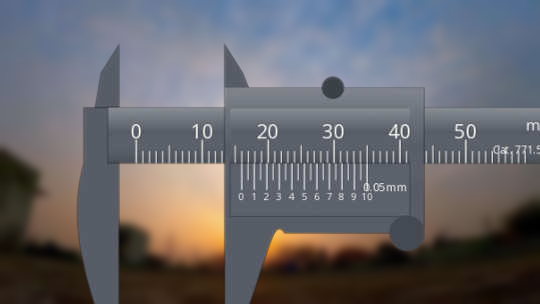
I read 16.0 mm
